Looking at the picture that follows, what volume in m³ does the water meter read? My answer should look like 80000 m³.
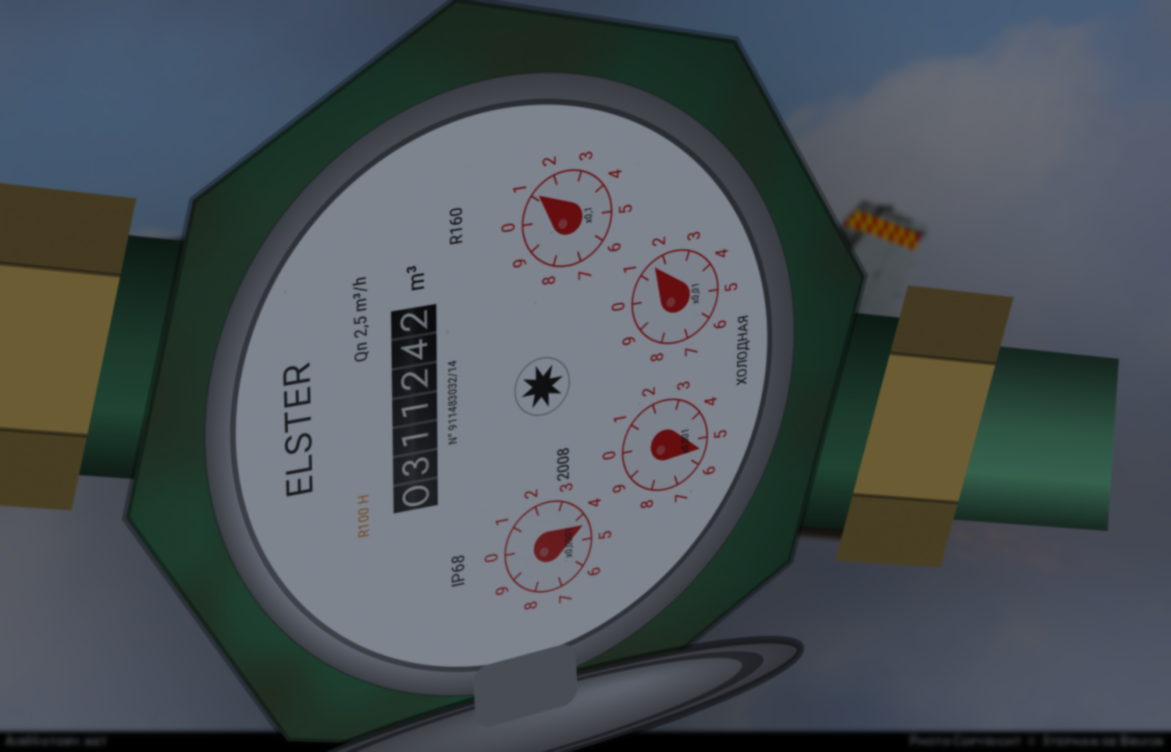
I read 311242.1154 m³
